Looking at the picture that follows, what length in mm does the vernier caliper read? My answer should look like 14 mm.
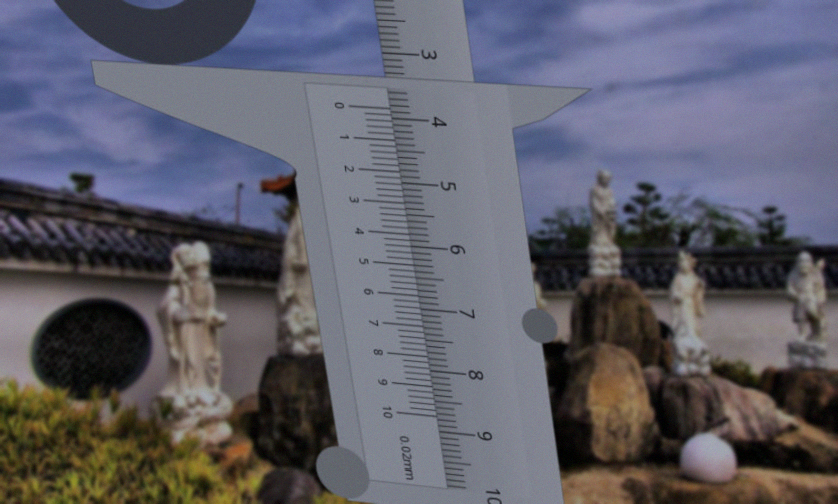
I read 38.5 mm
